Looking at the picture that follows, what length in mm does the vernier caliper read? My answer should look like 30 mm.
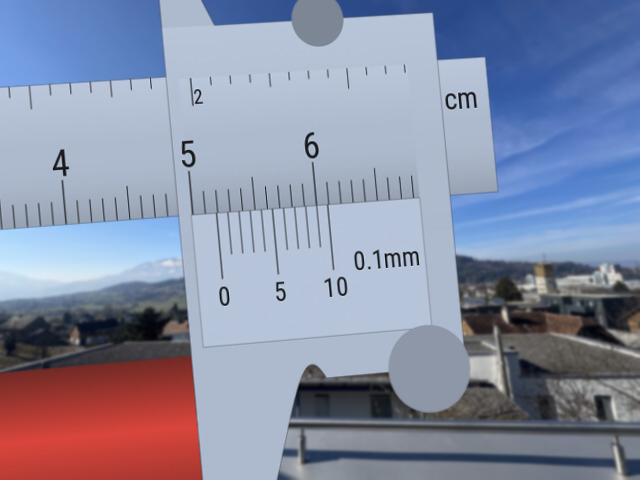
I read 51.9 mm
